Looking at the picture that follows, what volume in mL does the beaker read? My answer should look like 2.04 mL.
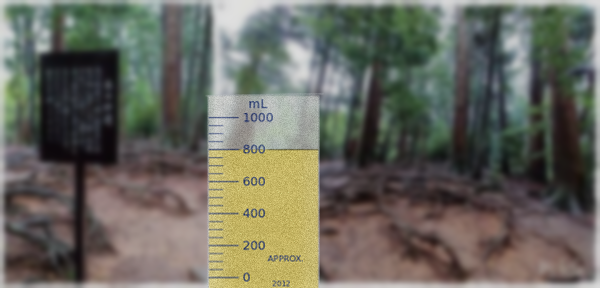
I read 800 mL
